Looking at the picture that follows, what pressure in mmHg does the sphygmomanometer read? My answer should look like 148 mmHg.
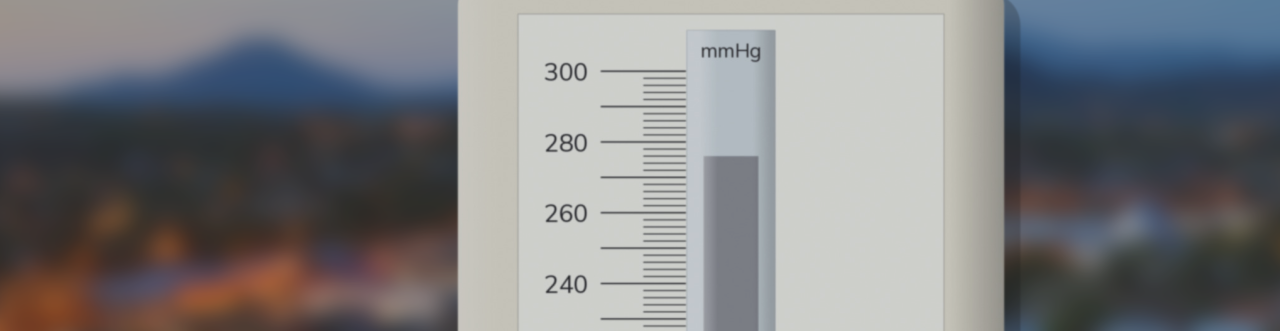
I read 276 mmHg
